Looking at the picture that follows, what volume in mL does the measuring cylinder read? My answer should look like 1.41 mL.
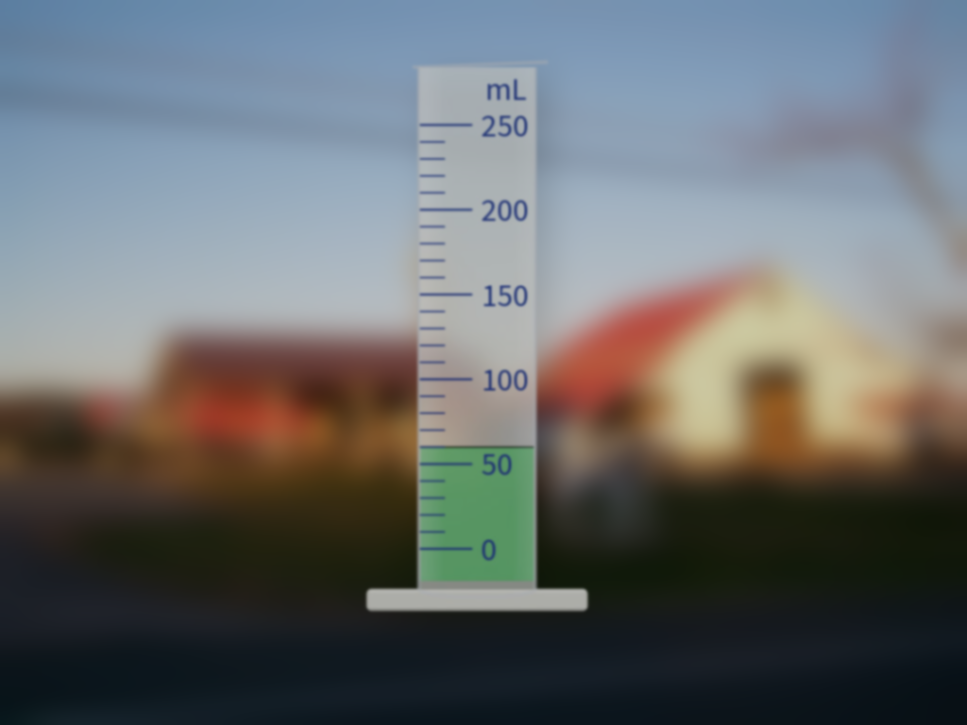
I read 60 mL
